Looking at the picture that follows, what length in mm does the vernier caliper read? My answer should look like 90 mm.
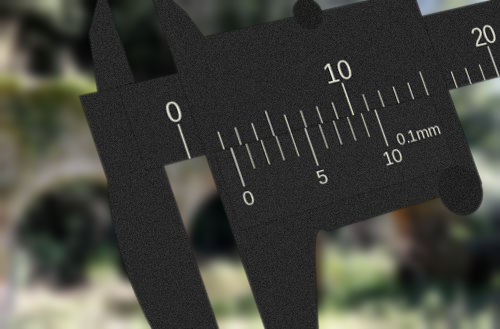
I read 2.4 mm
